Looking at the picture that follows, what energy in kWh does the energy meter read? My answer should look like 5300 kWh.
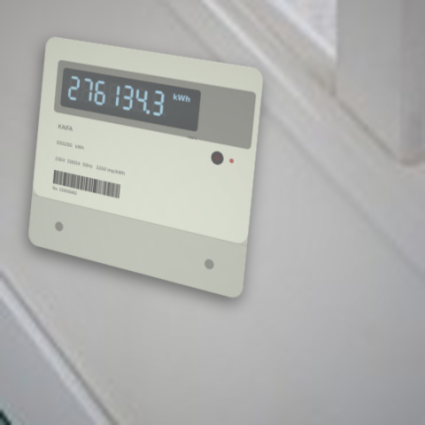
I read 276134.3 kWh
